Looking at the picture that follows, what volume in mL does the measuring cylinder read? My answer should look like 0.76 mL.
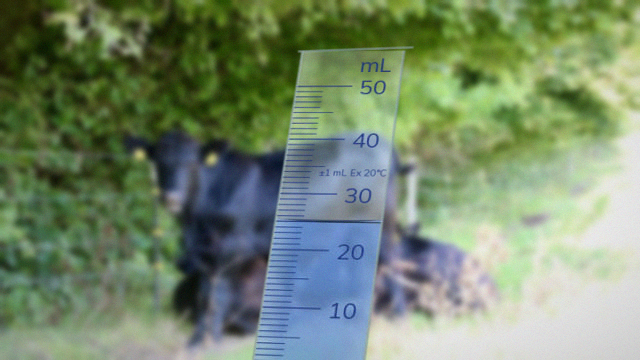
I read 25 mL
